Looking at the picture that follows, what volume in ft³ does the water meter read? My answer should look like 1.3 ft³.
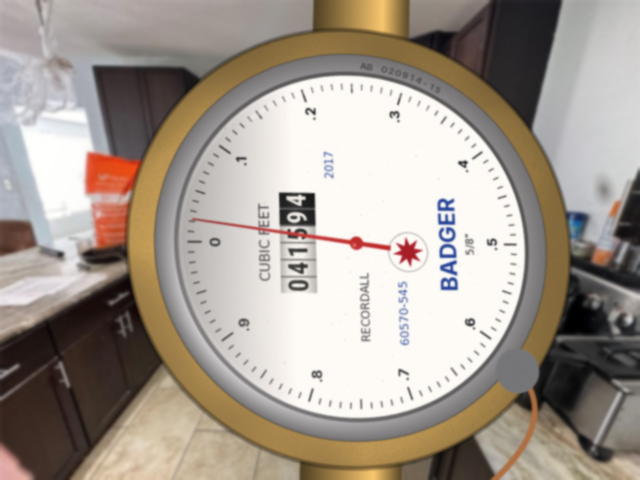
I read 41594.02 ft³
